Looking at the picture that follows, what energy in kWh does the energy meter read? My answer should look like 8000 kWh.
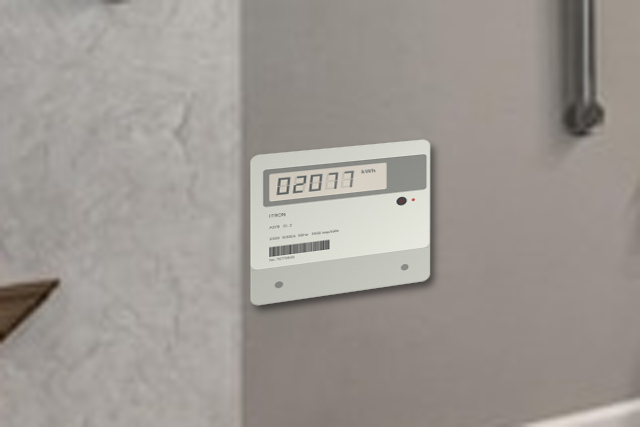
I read 2077 kWh
